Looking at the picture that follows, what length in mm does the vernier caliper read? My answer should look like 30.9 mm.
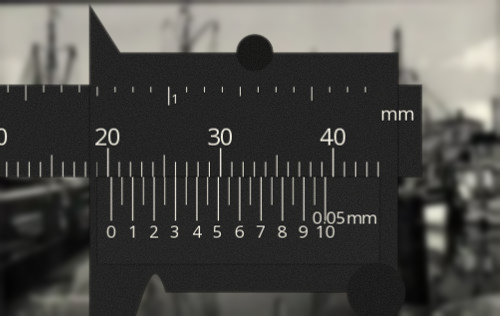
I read 20.3 mm
